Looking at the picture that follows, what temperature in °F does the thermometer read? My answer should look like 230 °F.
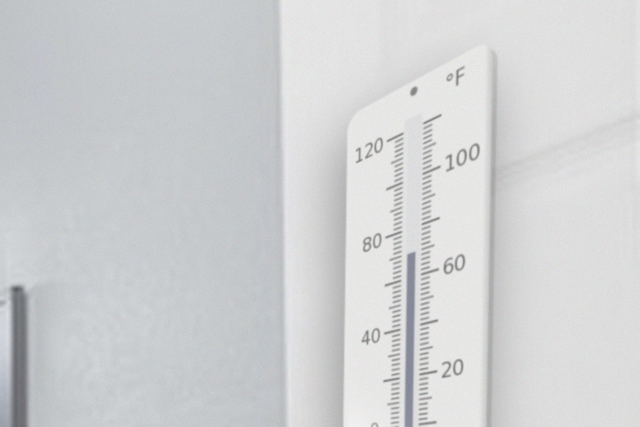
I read 70 °F
